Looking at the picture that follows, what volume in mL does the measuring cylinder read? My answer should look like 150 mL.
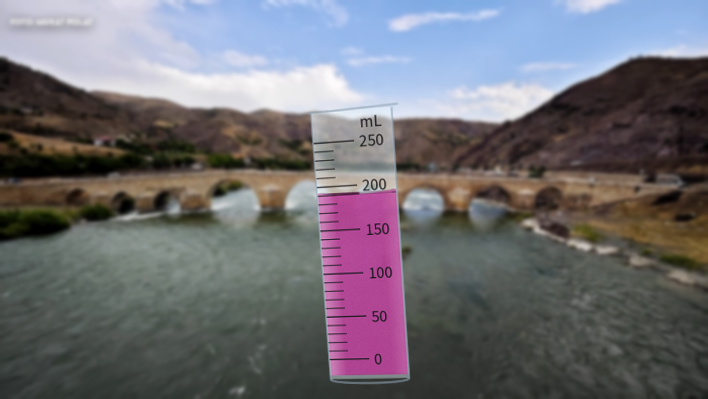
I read 190 mL
